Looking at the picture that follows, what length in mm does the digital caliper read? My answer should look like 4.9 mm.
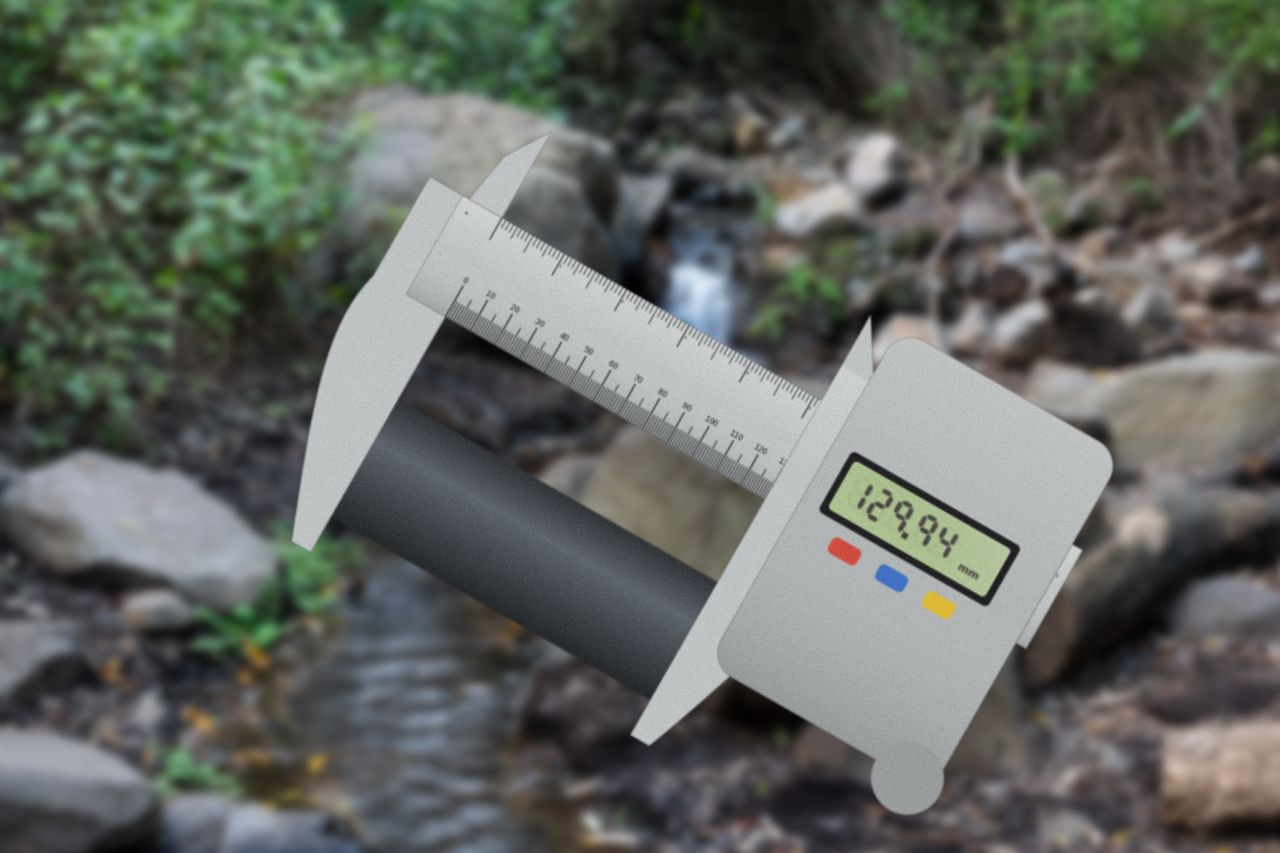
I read 129.94 mm
